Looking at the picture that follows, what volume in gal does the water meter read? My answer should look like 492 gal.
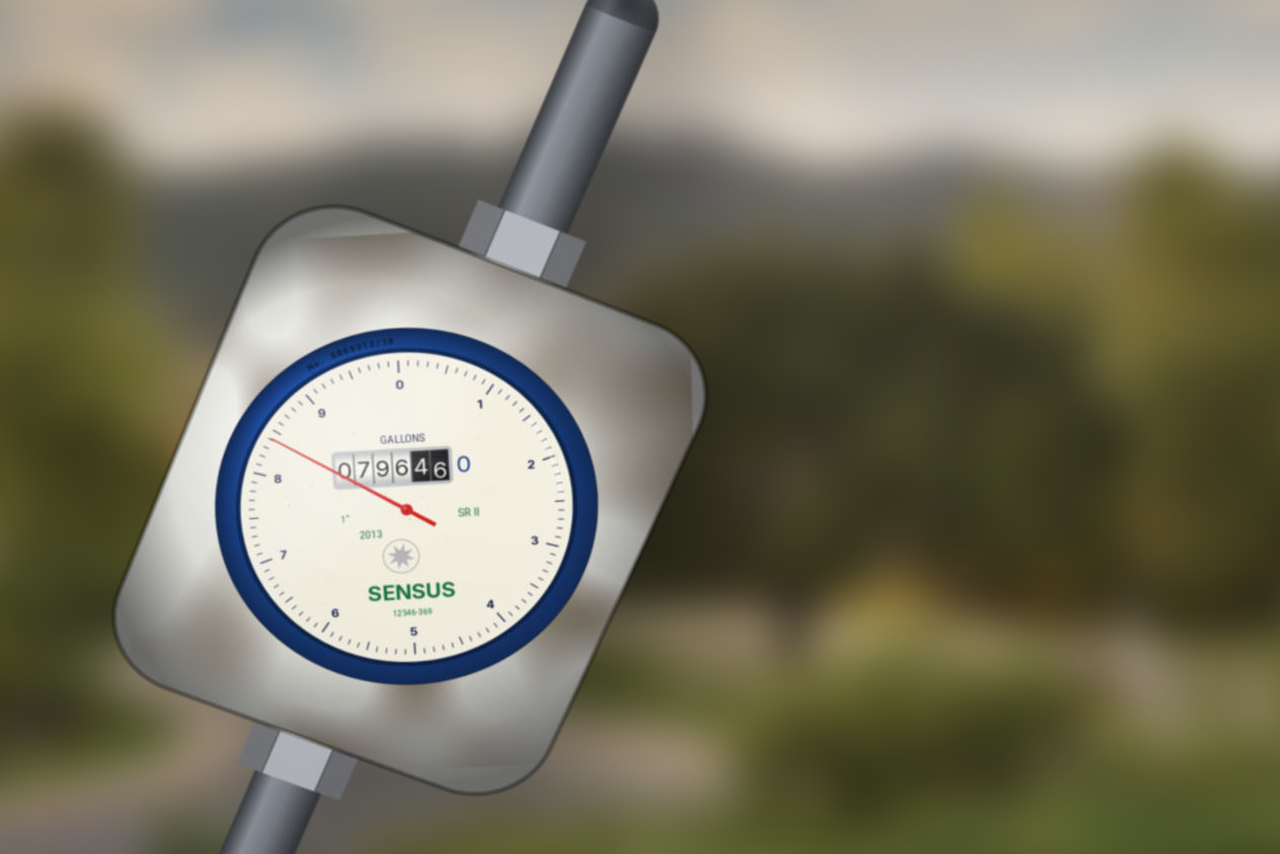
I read 796458.4 gal
